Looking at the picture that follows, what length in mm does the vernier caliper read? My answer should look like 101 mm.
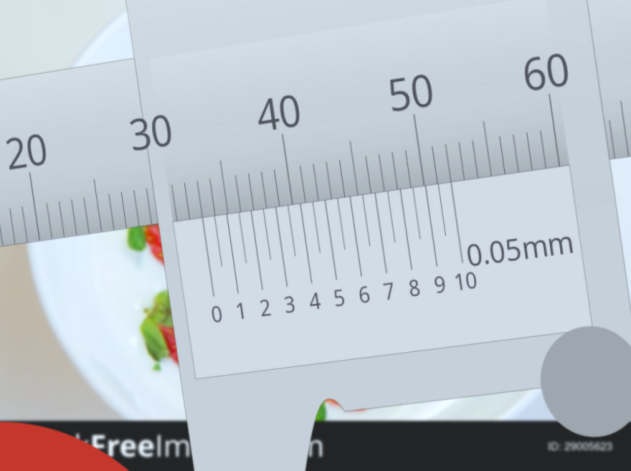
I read 33.0 mm
